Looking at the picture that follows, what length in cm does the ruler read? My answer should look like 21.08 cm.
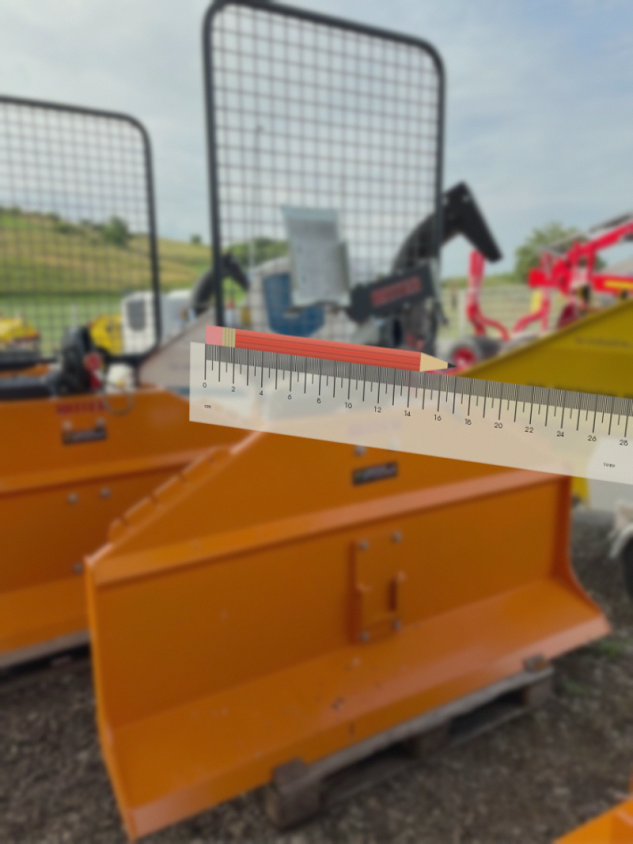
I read 17 cm
